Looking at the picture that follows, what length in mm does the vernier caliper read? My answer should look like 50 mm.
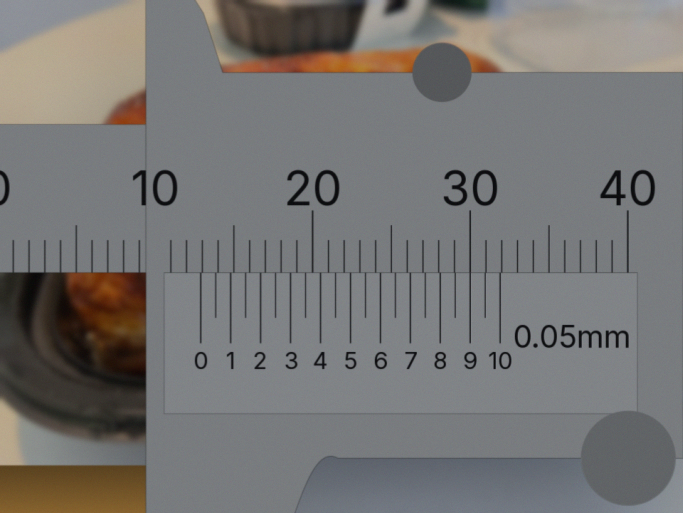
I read 12.9 mm
